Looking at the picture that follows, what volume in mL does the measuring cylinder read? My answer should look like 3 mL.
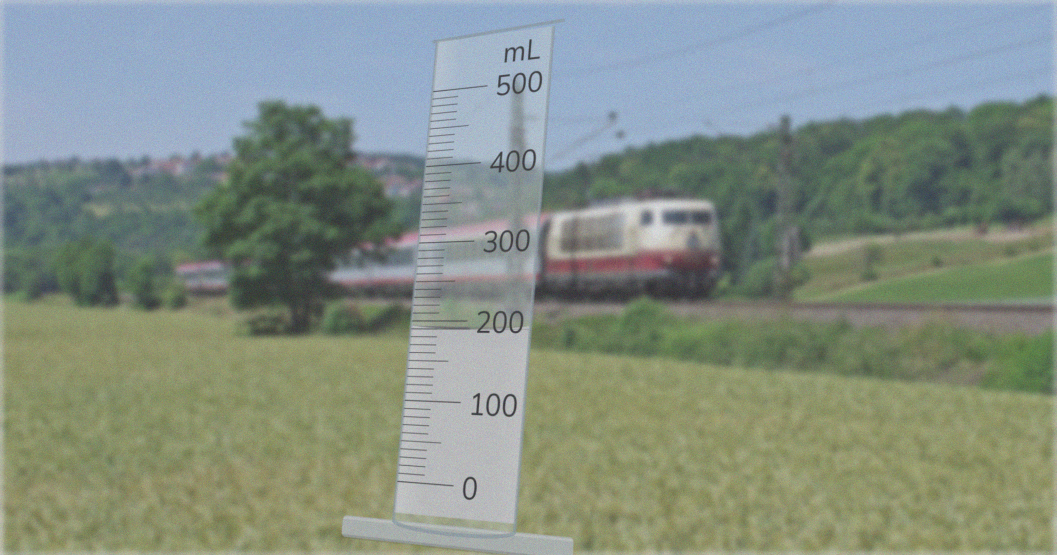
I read 190 mL
